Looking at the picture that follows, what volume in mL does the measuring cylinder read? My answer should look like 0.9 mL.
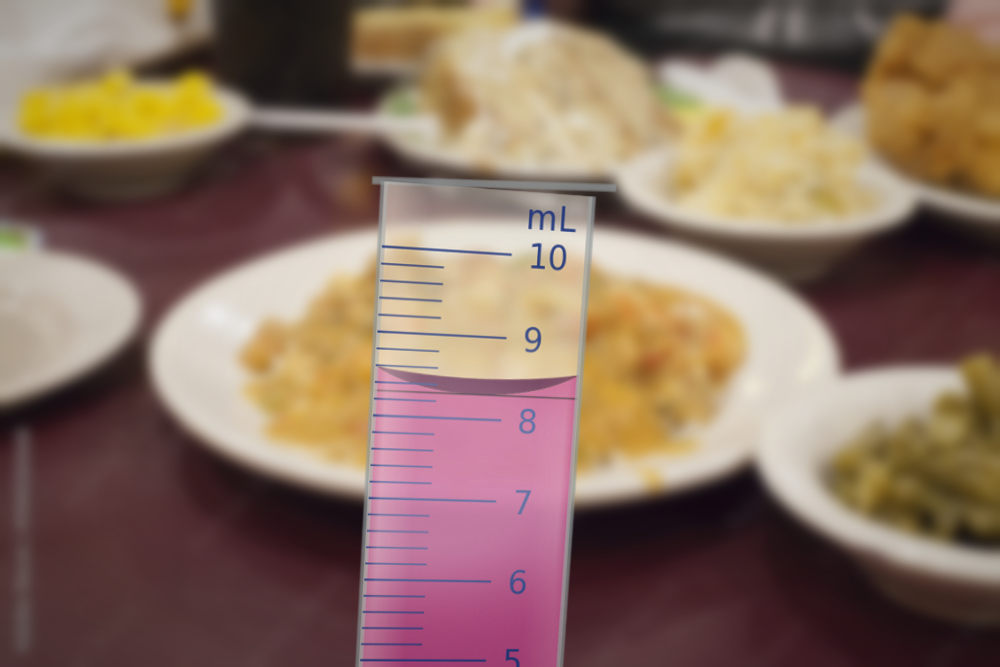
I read 8.3 mL
